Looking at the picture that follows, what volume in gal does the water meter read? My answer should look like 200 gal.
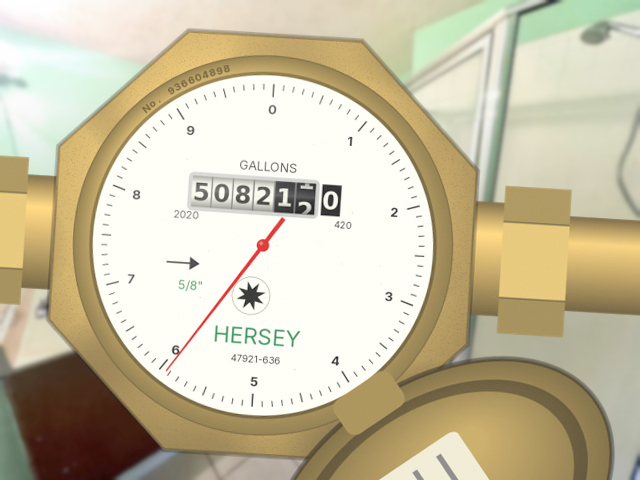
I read 5082115.9 gal
